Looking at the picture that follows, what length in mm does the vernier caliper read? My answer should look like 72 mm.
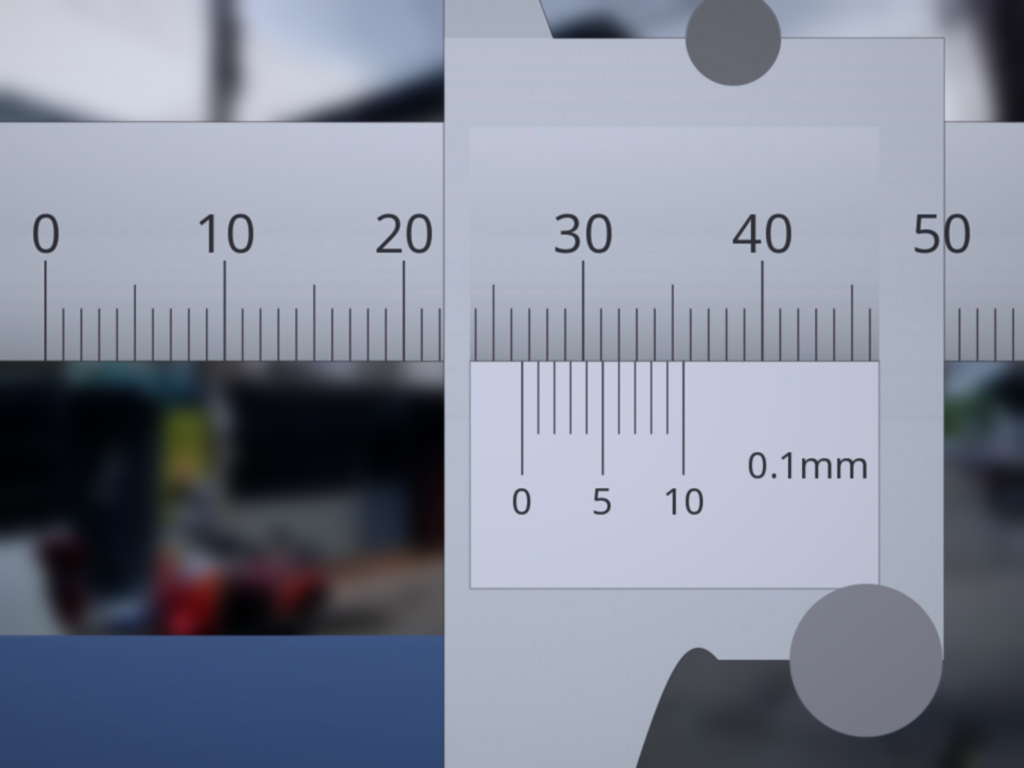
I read 26.6 mm
